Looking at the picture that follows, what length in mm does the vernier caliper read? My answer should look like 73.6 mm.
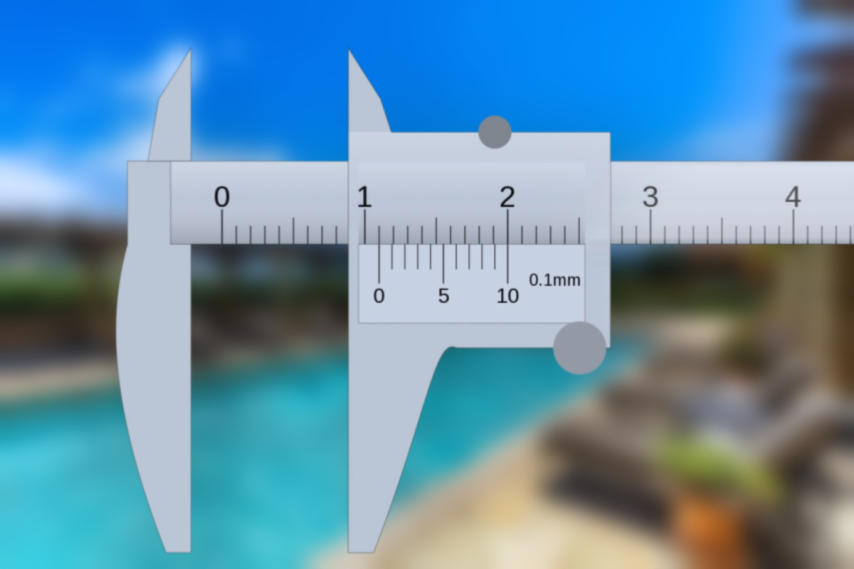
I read 11.0 mm
